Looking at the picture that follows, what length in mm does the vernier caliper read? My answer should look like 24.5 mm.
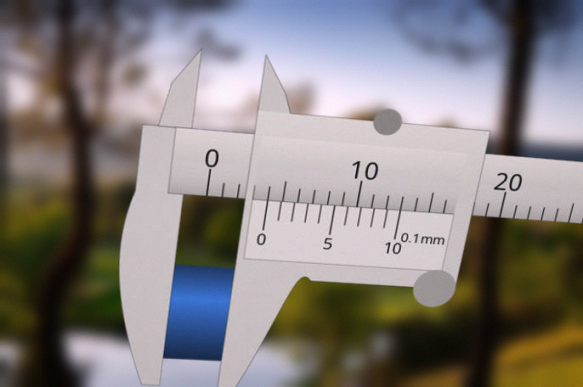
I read 4.0 mm
